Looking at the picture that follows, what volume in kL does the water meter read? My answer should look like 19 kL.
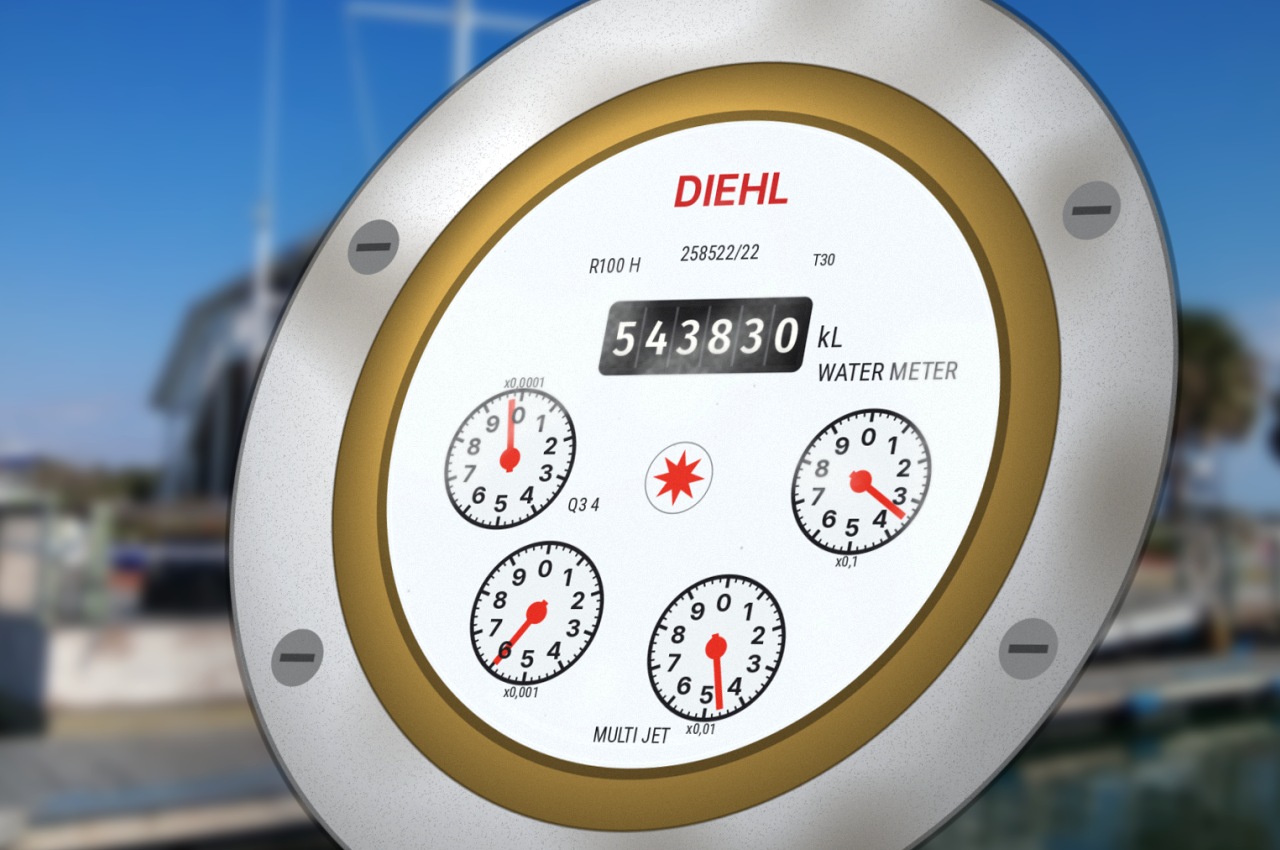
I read 543830.3459 kL
